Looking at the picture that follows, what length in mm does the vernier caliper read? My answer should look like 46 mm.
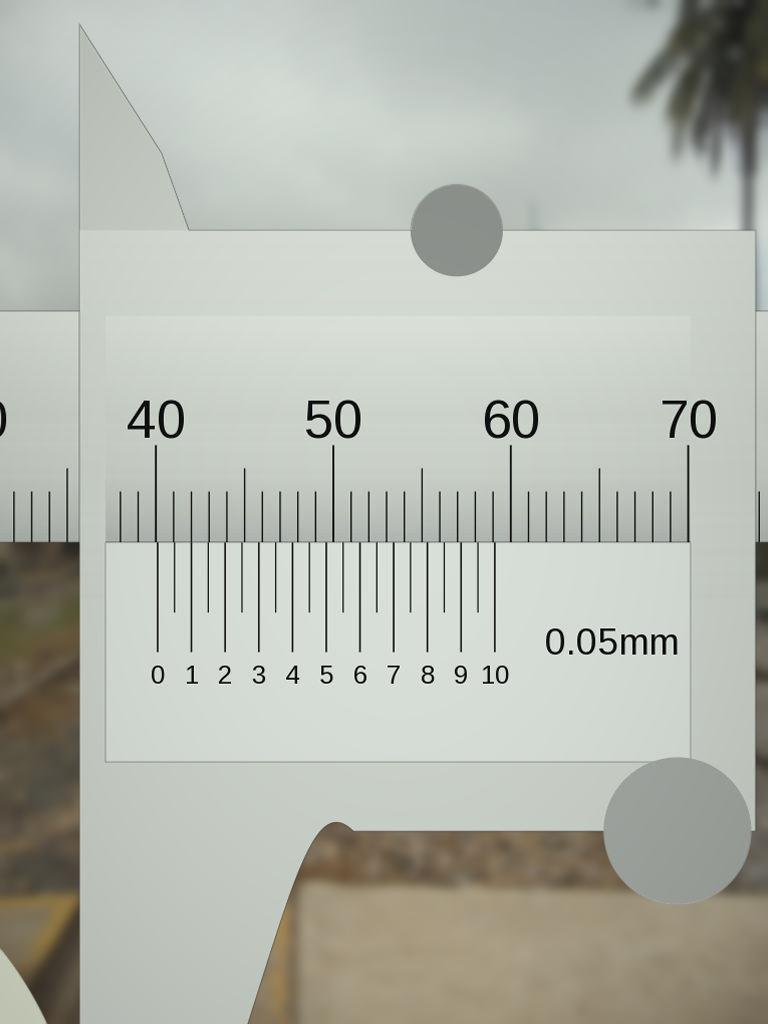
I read 40.1 mm
